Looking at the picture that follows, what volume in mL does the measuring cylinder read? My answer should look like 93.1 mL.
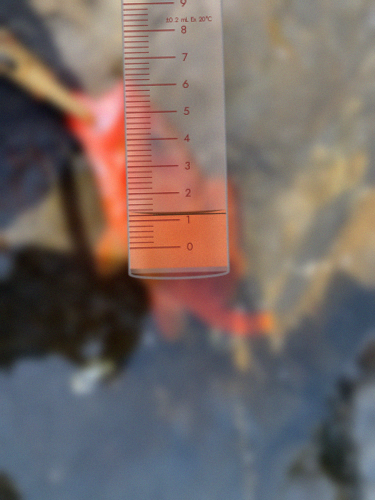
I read 1.2 mL
